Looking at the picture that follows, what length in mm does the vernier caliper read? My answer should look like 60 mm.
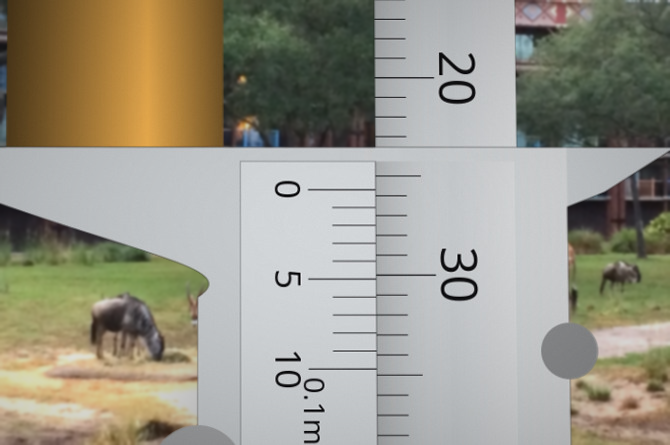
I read 25.7 mm
